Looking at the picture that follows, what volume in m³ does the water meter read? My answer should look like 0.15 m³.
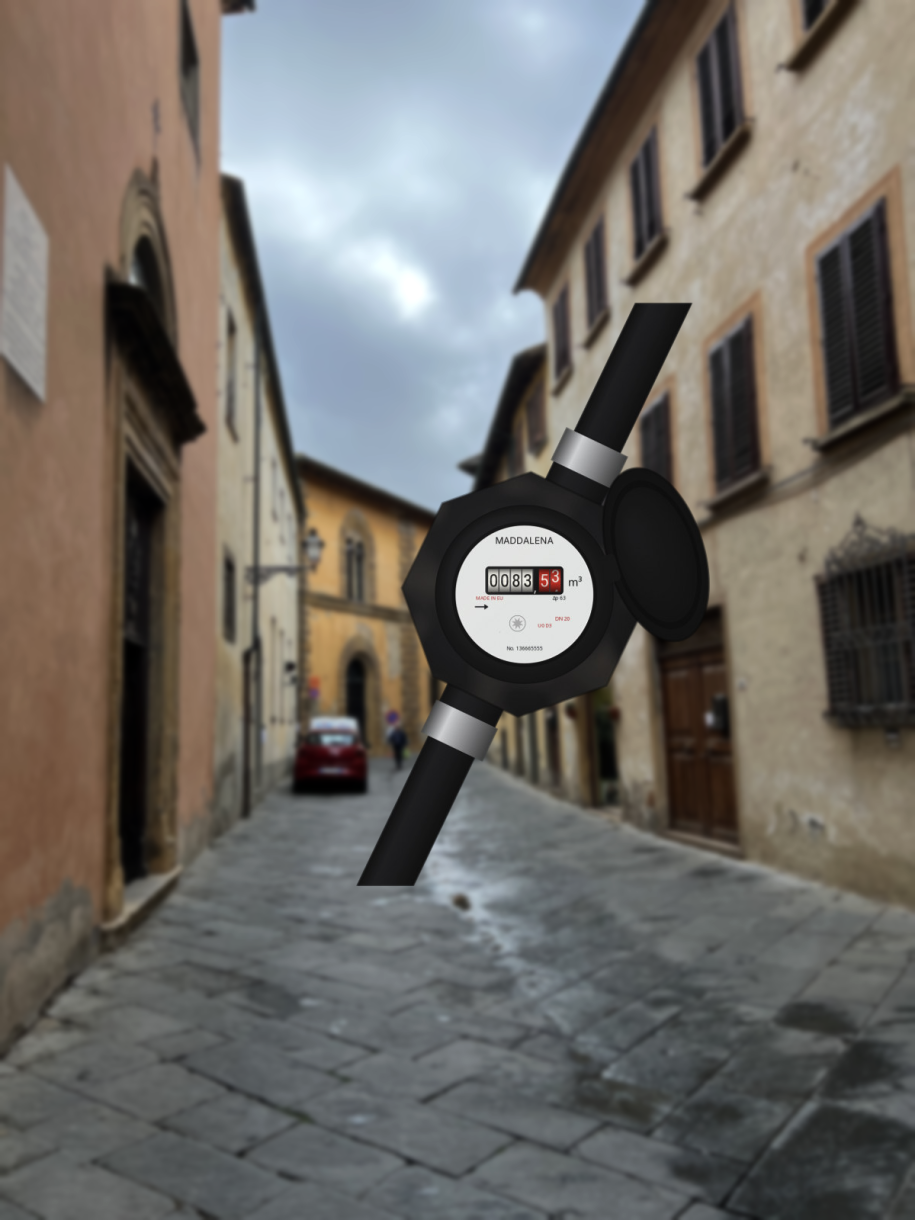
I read 83.53 m³
